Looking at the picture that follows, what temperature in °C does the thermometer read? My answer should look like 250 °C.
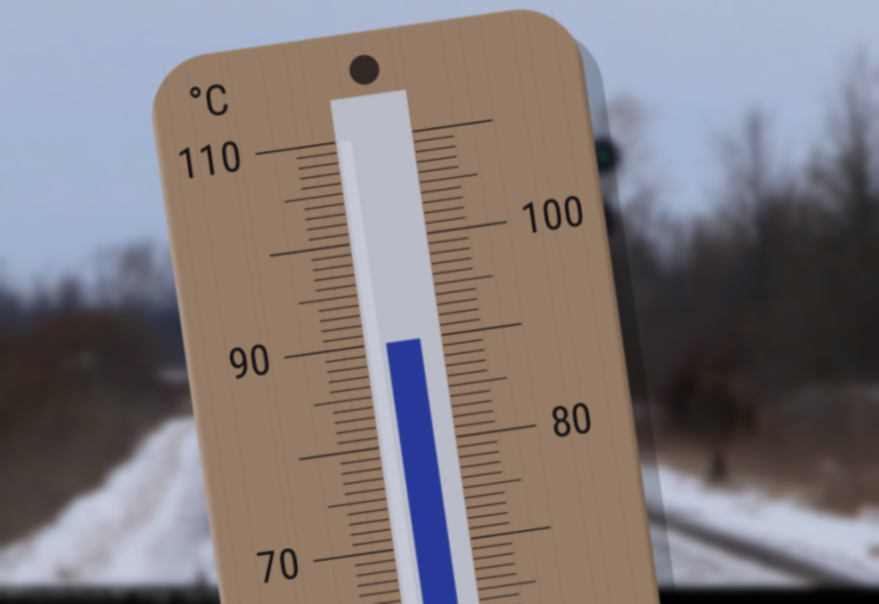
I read 90 °C
